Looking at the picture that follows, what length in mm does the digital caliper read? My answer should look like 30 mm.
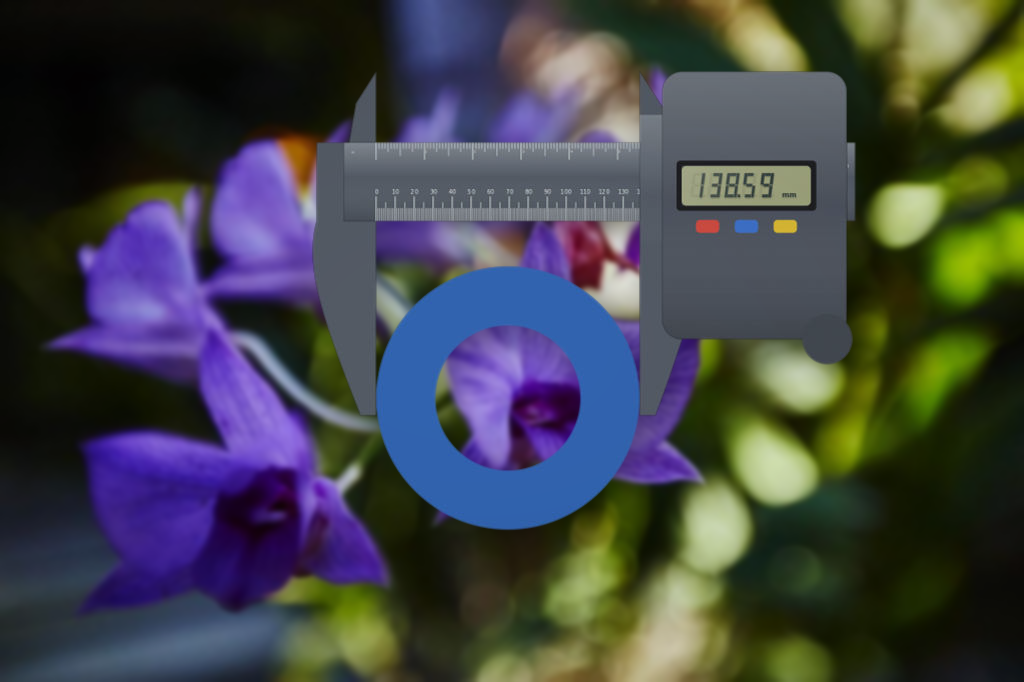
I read 138.59 mm
